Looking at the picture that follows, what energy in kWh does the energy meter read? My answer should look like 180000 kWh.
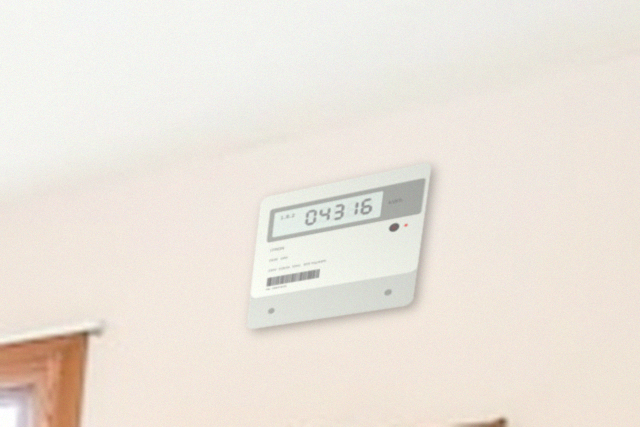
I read 4316 kWh
